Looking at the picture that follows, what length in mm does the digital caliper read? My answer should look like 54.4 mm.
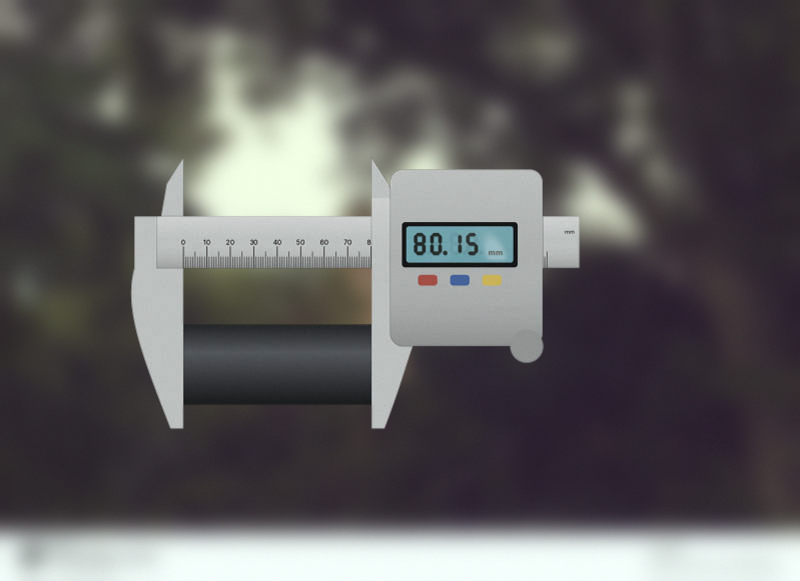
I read 80.15 mm
